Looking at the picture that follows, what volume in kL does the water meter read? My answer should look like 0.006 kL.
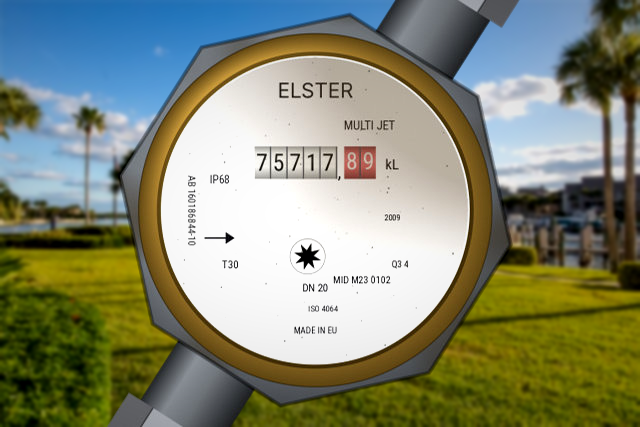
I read 75717.89 kL
